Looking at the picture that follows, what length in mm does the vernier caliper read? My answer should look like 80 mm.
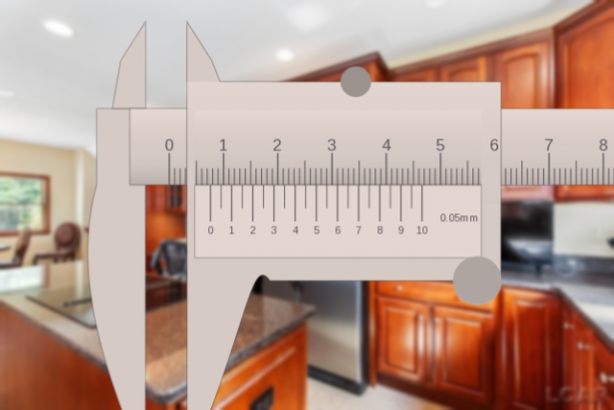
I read 7.6 mm
